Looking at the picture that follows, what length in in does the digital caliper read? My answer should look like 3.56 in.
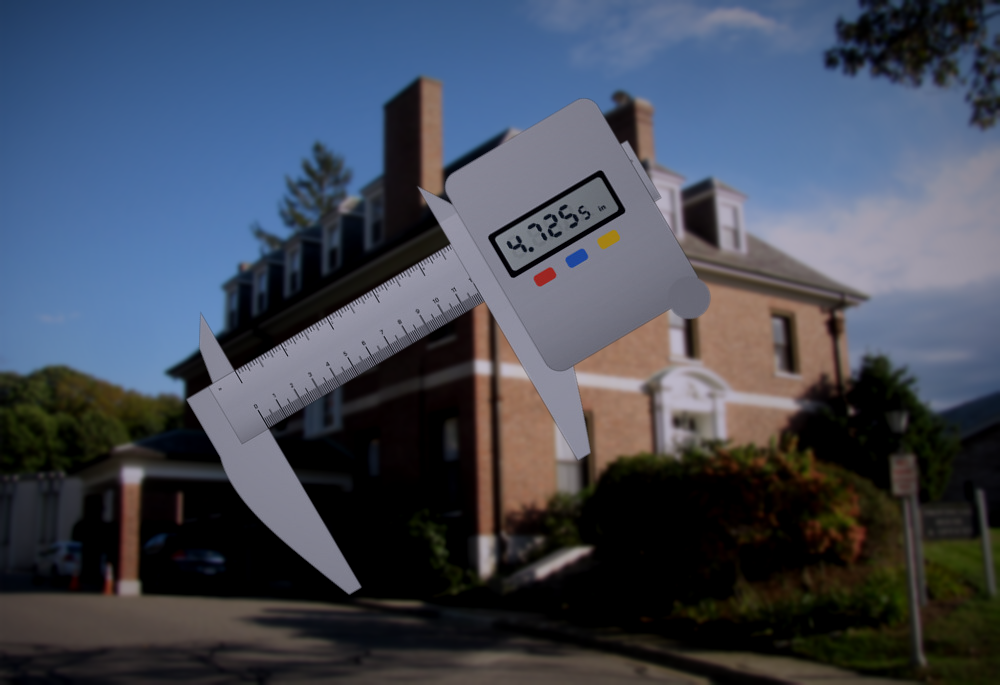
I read 4.7255 in
